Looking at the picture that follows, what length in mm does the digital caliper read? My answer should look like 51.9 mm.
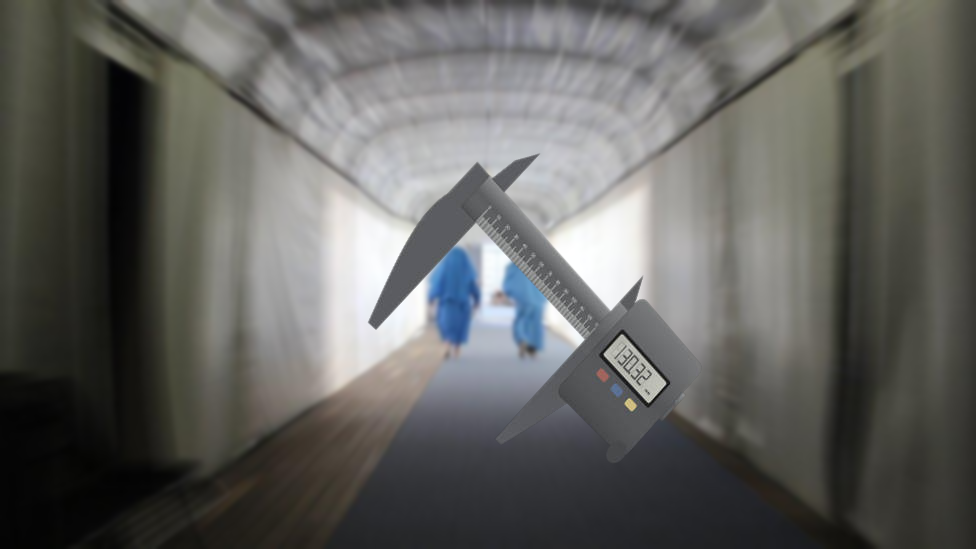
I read 130.32 mm
